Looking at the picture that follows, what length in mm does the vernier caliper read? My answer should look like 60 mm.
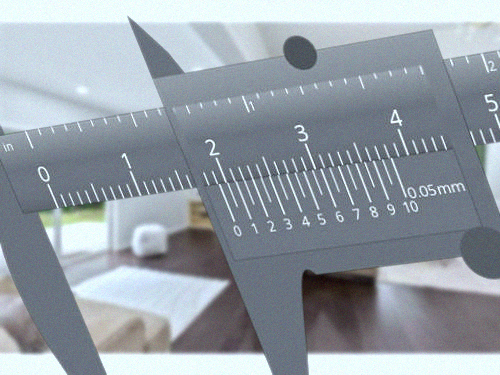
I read 19.2 mm
